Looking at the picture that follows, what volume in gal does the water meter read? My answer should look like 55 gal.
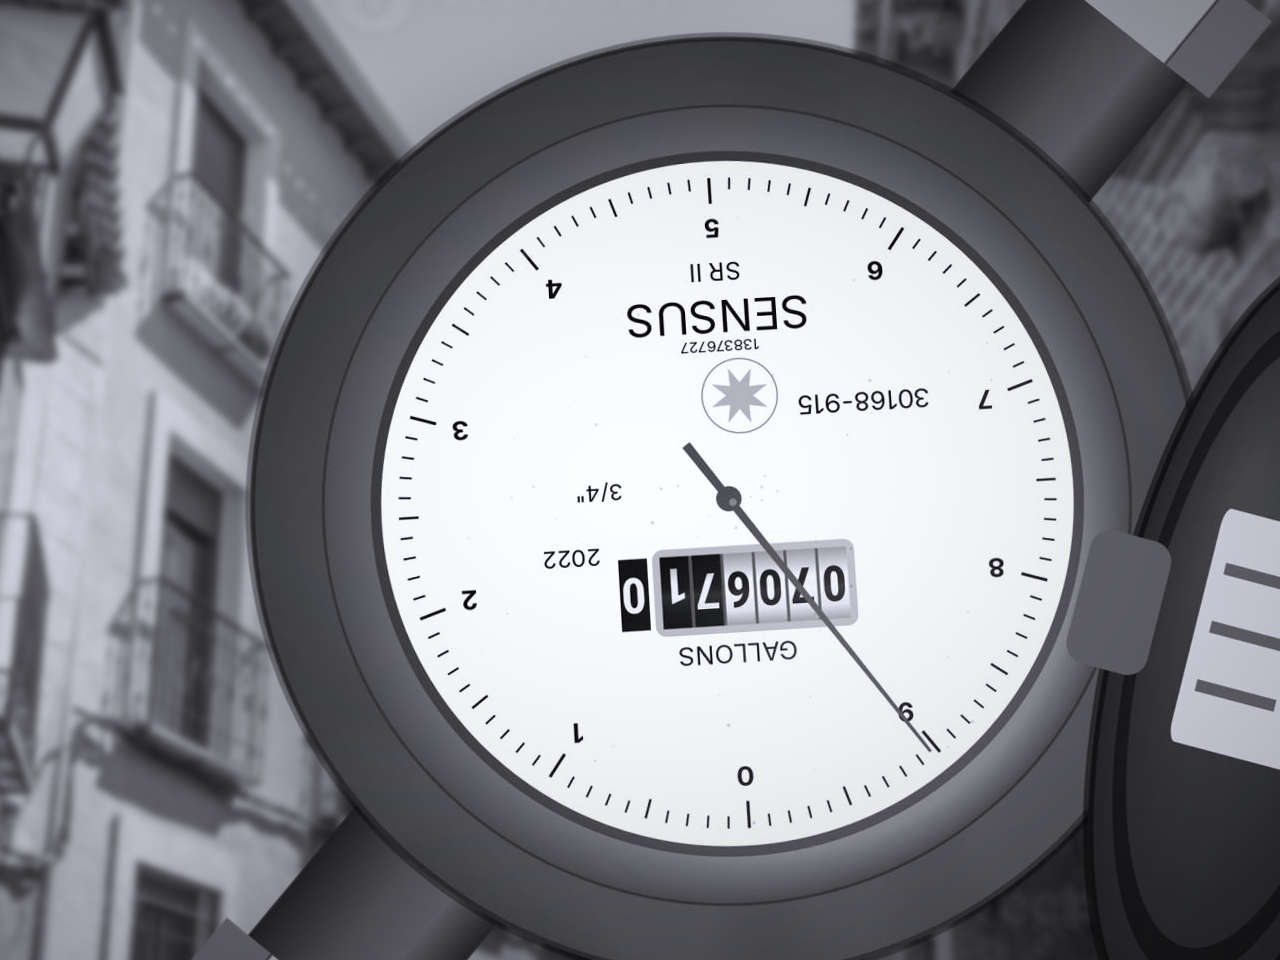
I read 706709.0 gal
